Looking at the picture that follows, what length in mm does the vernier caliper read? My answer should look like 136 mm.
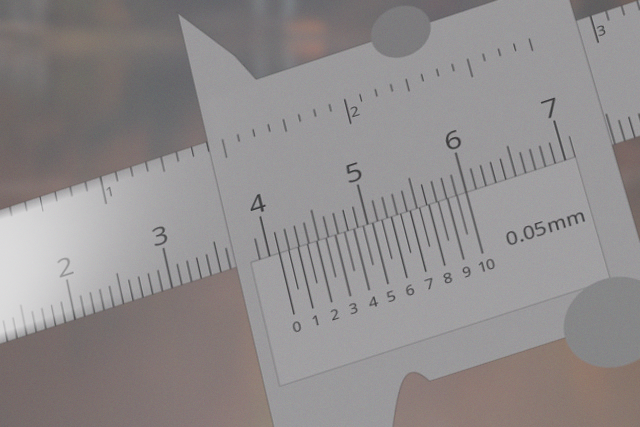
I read 41.0 mm
